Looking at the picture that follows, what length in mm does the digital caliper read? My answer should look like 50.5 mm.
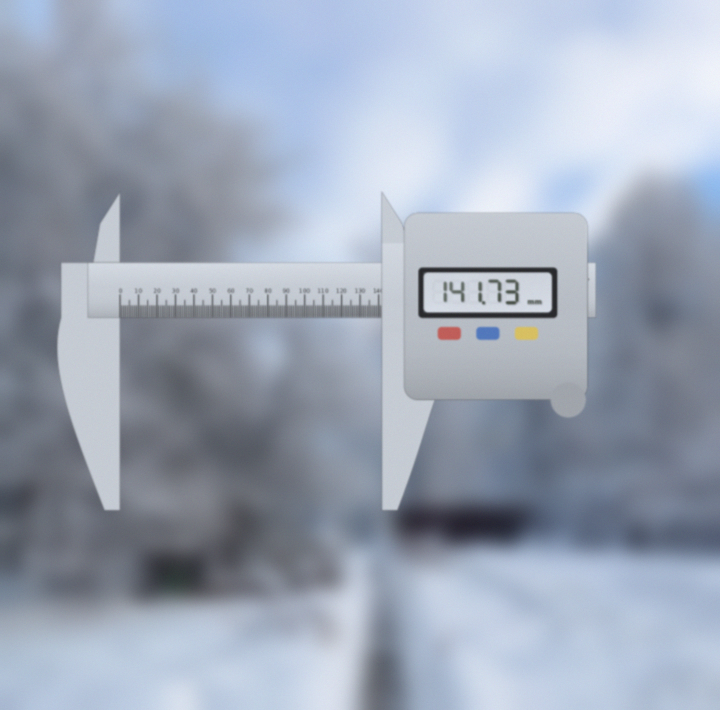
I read 141.73 mm
